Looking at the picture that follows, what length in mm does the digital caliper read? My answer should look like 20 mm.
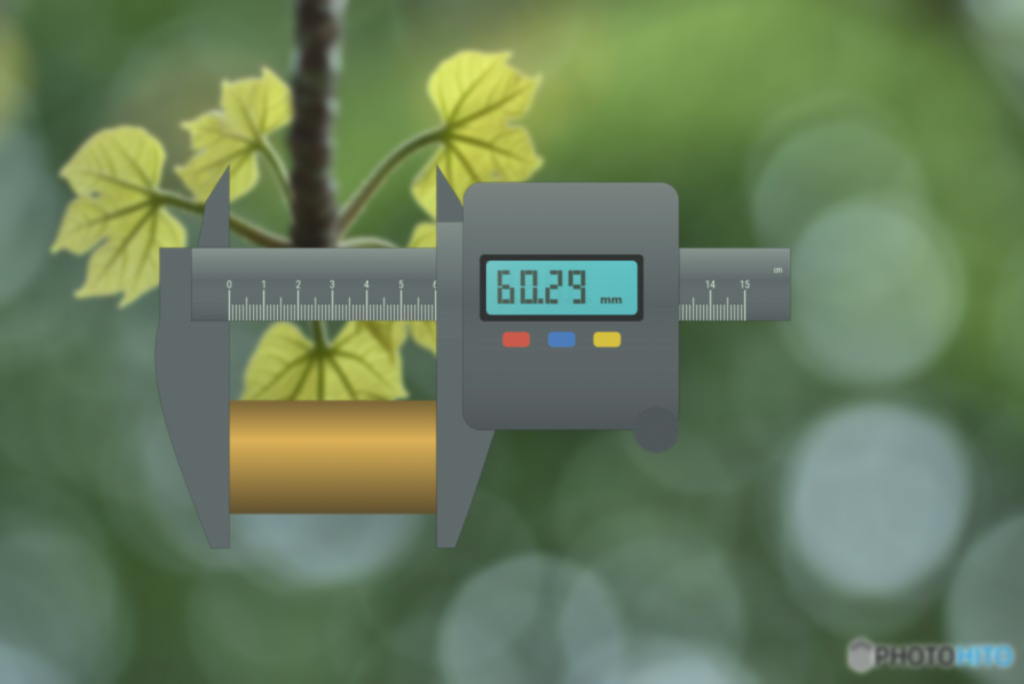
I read 60.29 mm
